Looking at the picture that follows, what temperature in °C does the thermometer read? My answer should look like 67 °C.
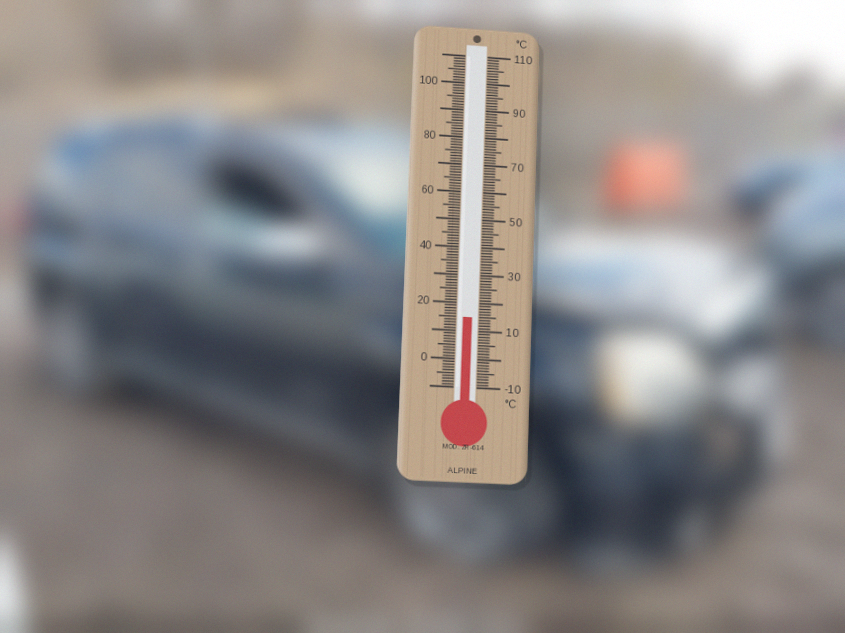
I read 15 °C
